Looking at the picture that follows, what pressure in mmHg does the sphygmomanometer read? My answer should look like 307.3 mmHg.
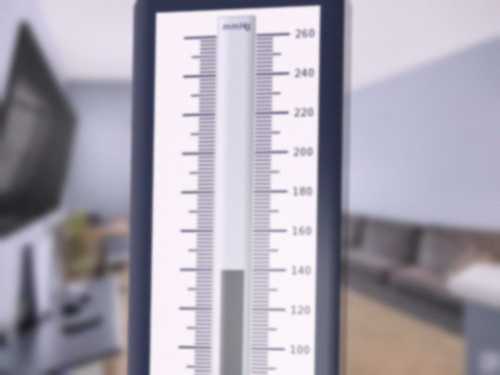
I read 140 mmHg
